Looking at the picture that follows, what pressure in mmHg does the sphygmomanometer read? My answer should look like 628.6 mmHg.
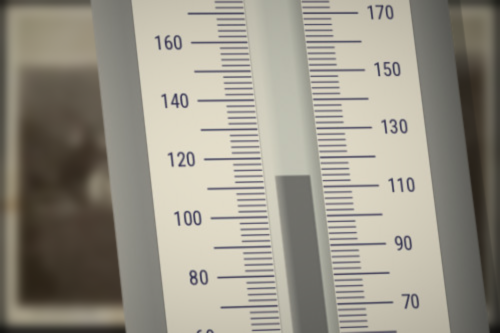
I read 114 mmHg
